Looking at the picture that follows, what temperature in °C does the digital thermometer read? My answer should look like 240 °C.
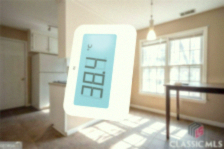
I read 38.4 °C
